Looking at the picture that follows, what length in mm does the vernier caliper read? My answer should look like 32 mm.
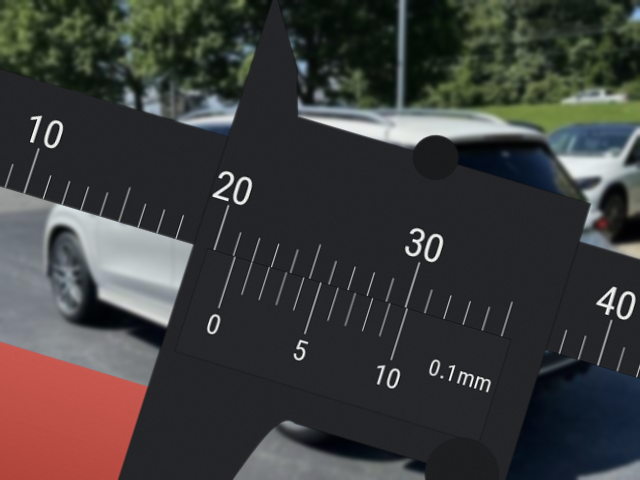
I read 21.1 mm
